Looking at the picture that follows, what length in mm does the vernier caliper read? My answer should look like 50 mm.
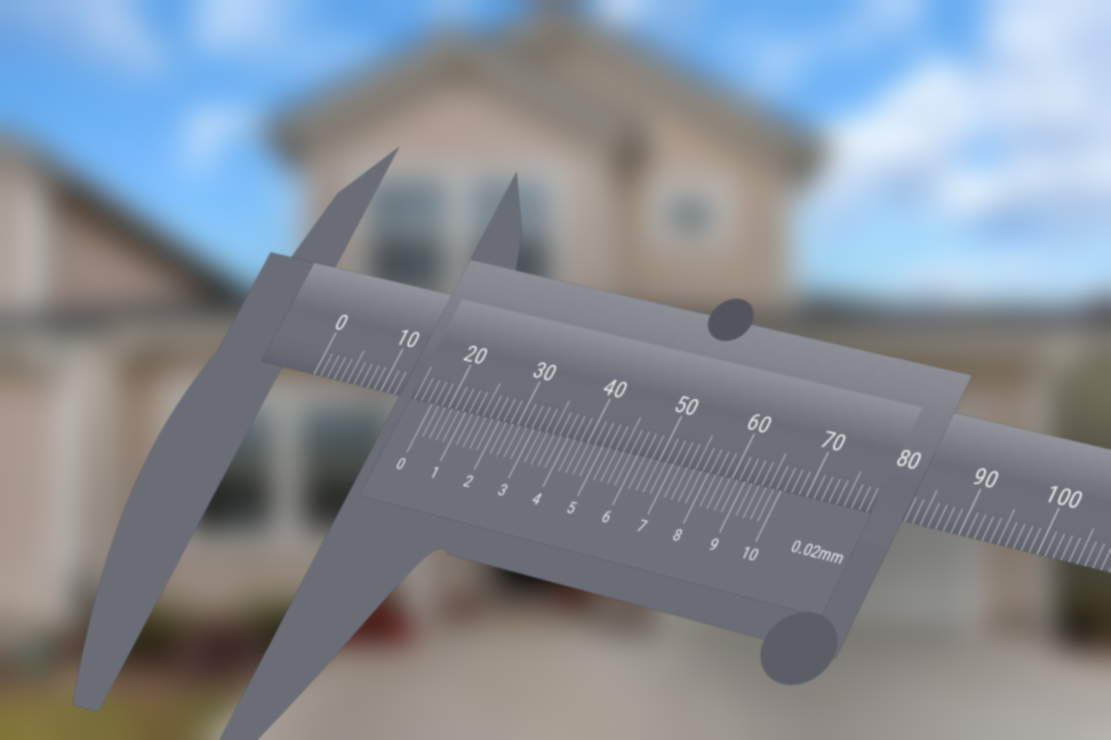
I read 17.6 mm
